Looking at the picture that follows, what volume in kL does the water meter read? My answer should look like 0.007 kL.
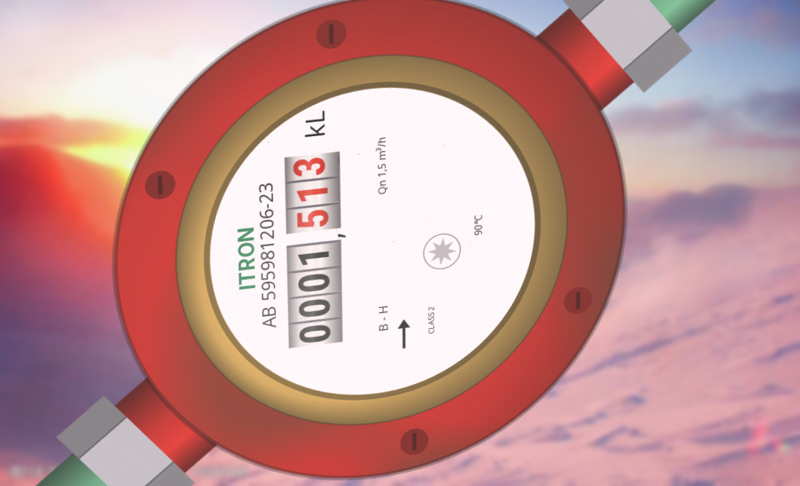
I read 1.513 kL
